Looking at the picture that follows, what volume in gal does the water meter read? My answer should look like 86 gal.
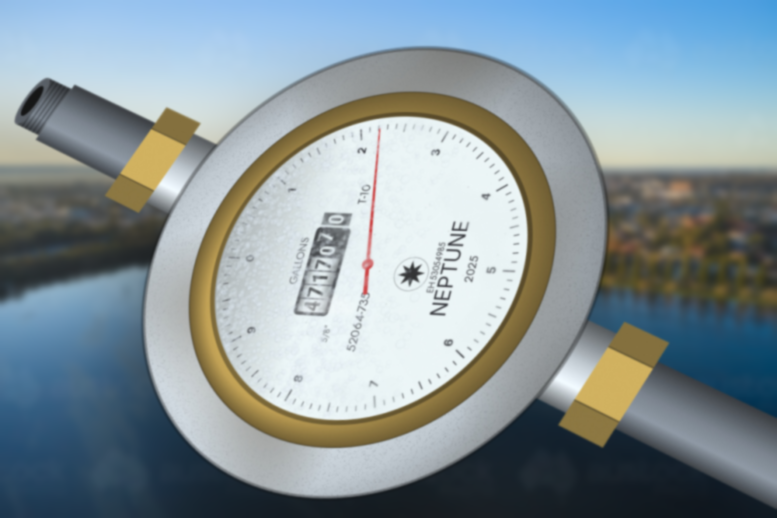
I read 4717072.2 gal
